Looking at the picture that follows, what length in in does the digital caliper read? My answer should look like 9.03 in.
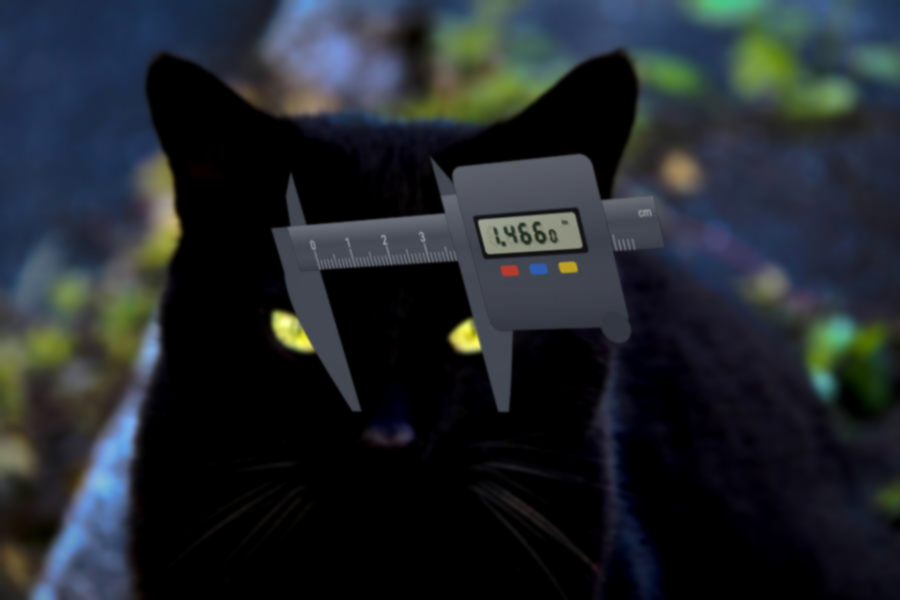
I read 1.4660 in
